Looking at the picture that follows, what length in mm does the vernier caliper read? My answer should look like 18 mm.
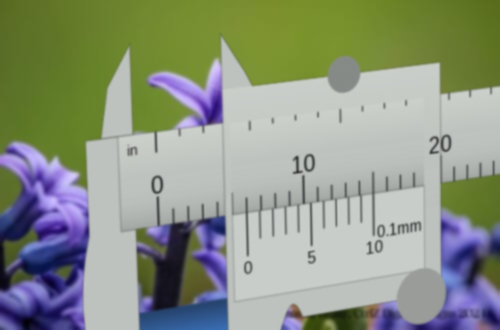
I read 6.0 mm
